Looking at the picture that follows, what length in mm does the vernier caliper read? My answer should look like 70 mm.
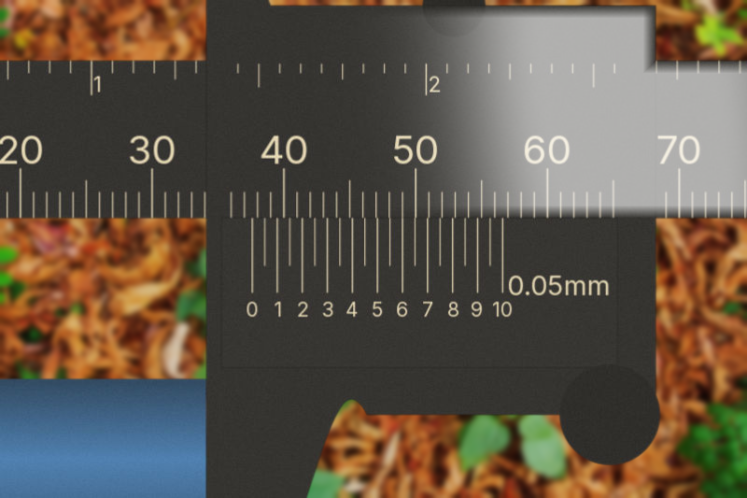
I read 37.6 mm
